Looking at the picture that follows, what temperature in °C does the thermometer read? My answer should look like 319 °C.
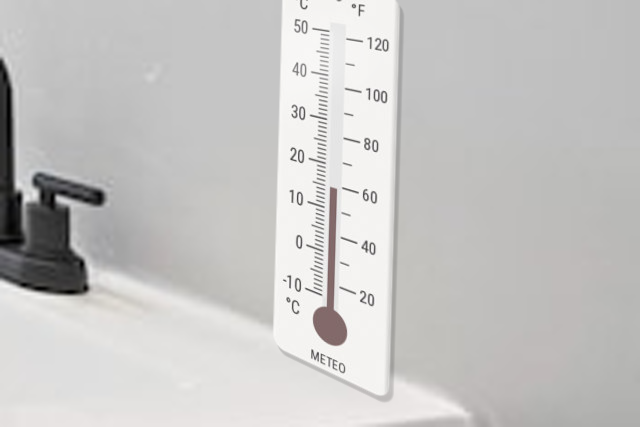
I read 15 °C
